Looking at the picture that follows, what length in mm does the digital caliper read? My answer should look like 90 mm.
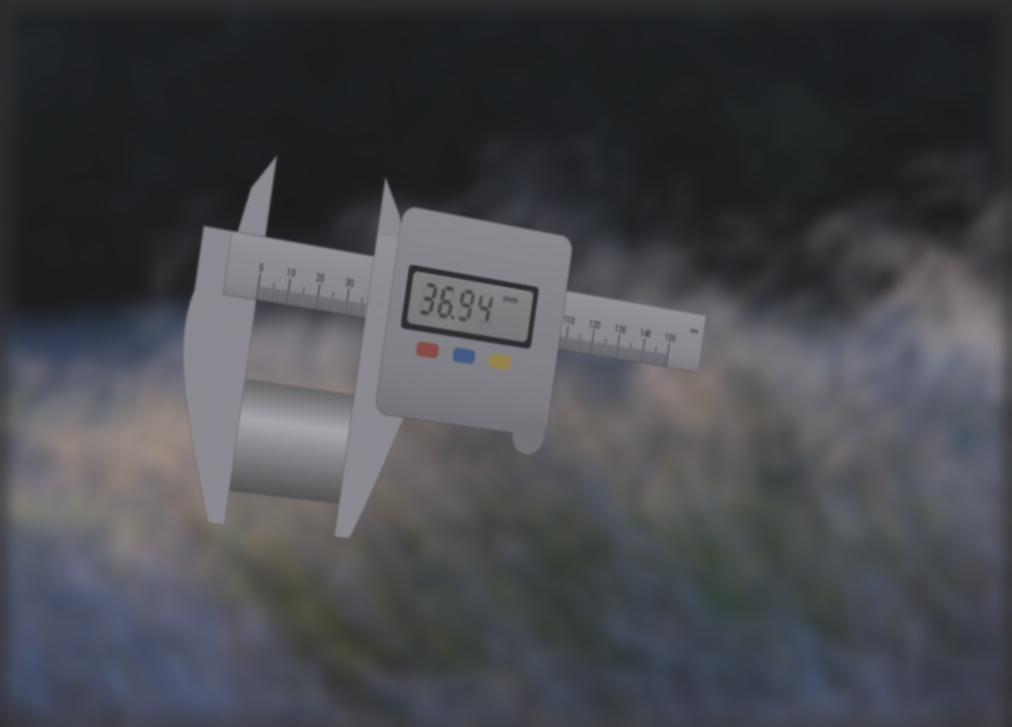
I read 36.94 mm
